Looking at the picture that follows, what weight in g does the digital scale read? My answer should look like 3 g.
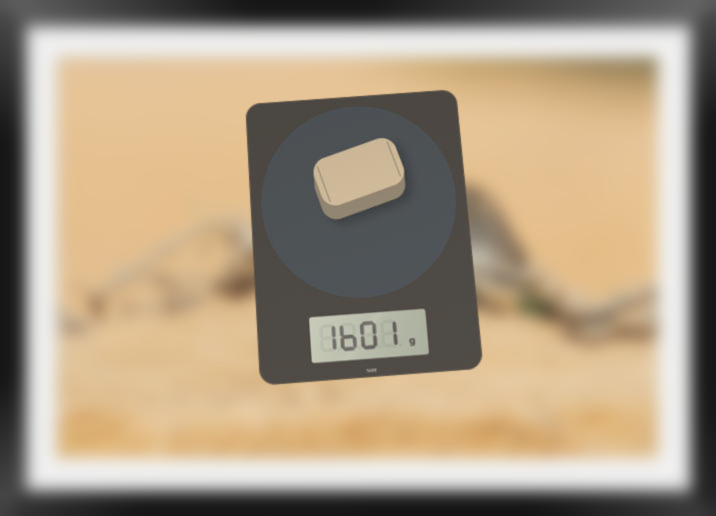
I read 1601 g
